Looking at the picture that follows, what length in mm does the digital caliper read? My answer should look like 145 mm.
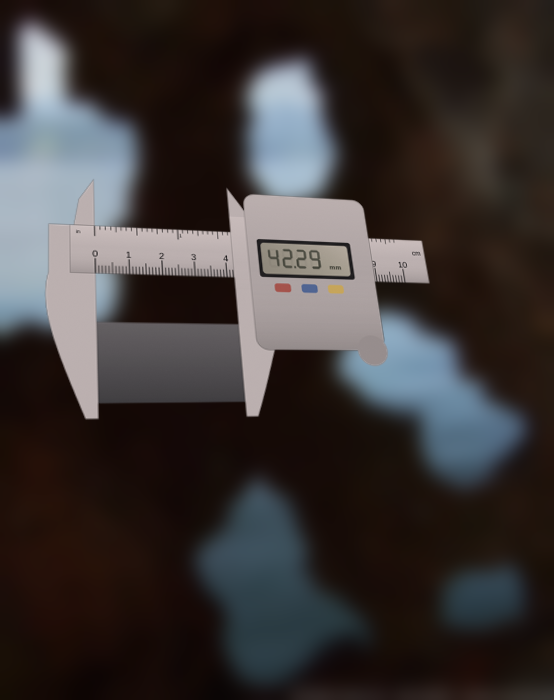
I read 42.29 mm
